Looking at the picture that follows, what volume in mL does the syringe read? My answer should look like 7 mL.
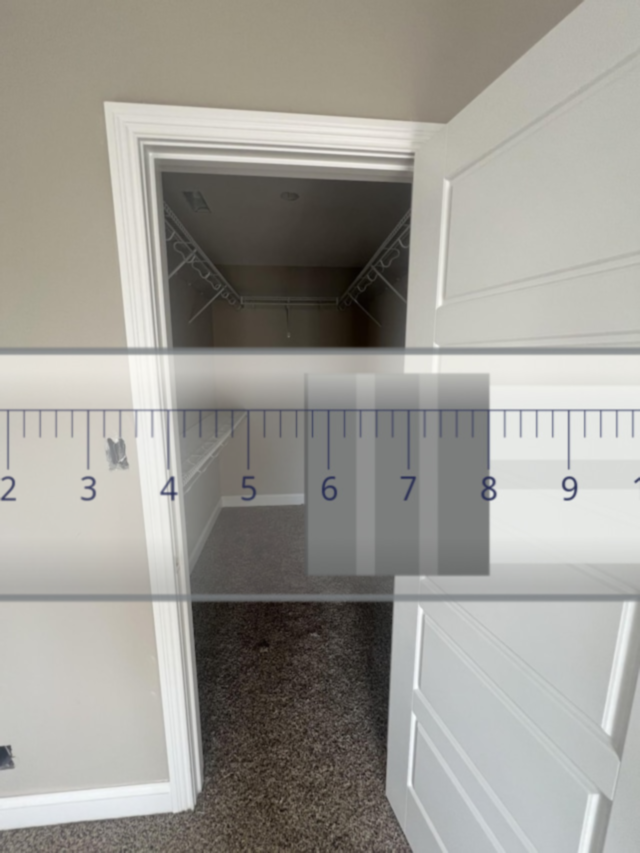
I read 5.7 mL
